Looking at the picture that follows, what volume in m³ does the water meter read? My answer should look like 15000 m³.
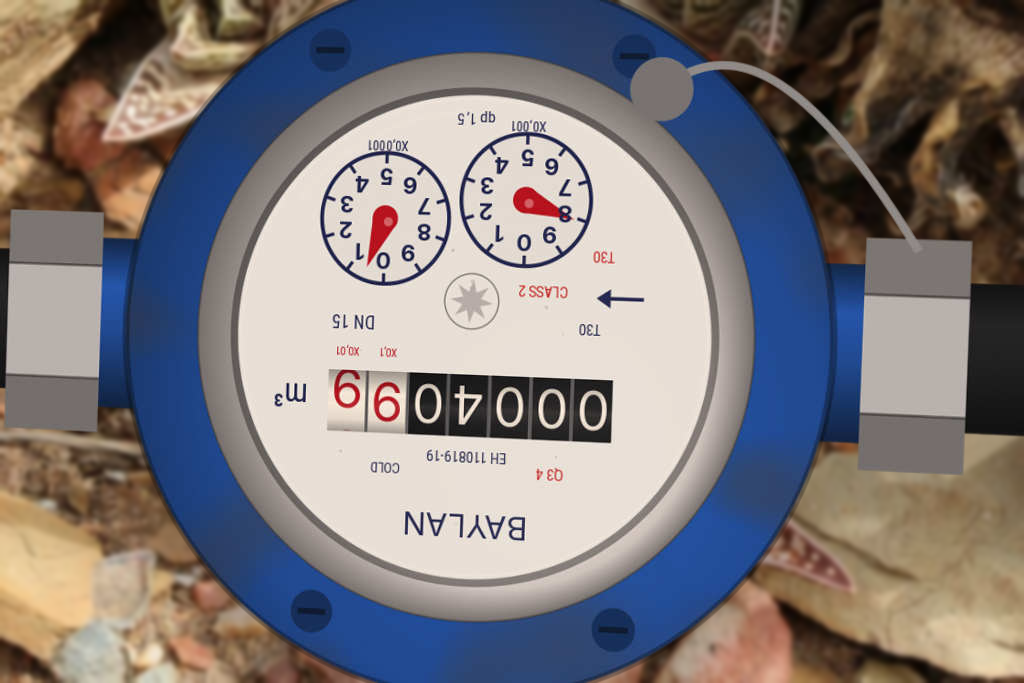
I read 40.9880 m³
